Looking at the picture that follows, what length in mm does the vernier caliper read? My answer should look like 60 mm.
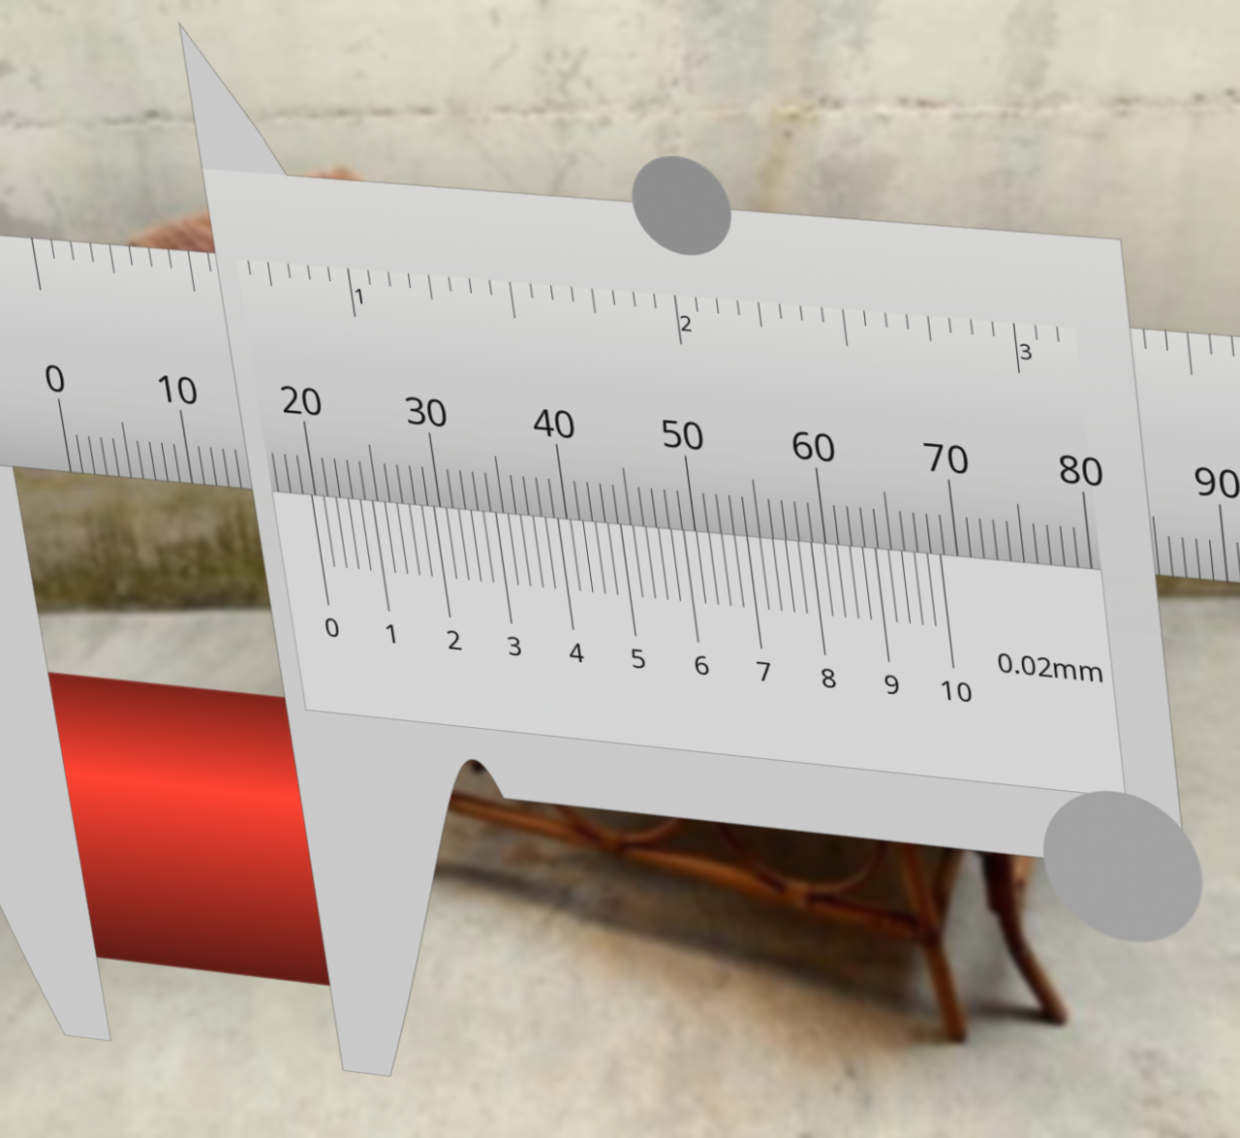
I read 19.7 mm
